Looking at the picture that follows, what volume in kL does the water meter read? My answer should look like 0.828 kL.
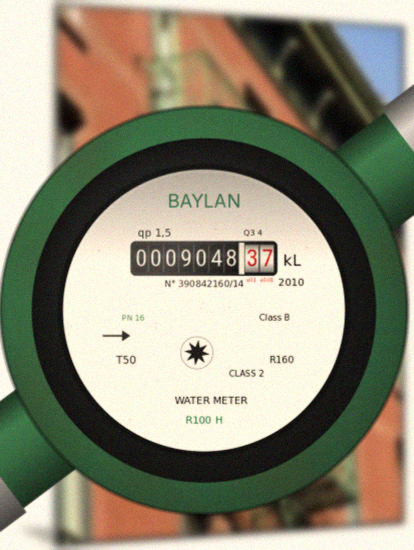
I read 9048.37 kL
